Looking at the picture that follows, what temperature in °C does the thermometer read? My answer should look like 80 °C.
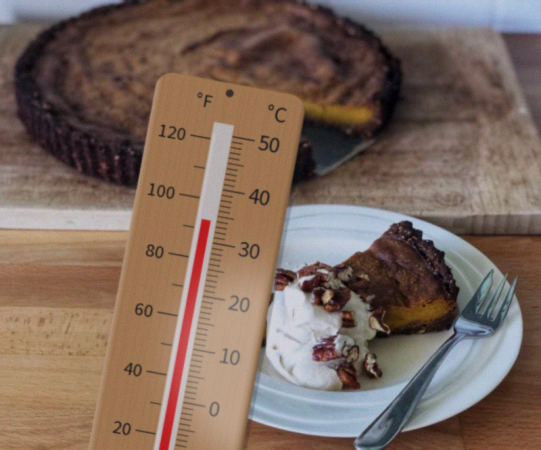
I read 34 °C
